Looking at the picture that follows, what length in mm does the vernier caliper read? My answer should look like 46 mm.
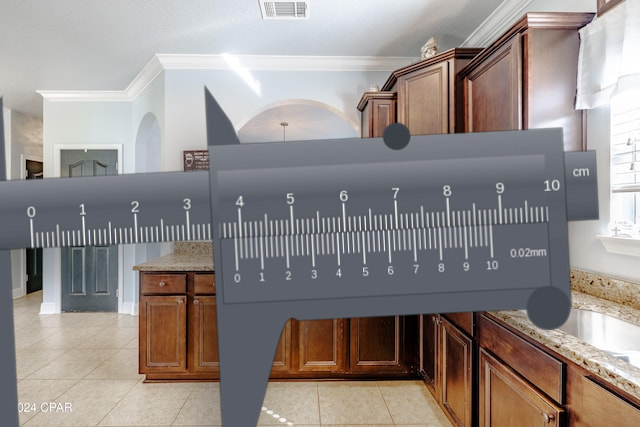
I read 39.0 mm
